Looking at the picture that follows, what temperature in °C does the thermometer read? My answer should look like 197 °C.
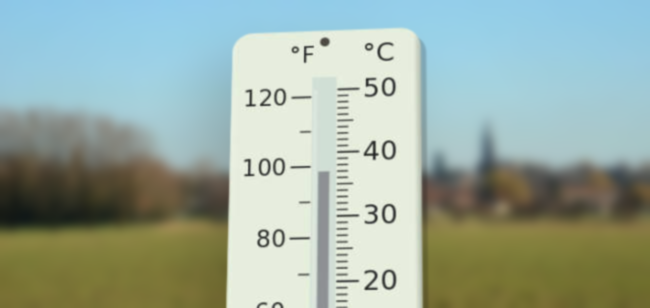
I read 37 °C
